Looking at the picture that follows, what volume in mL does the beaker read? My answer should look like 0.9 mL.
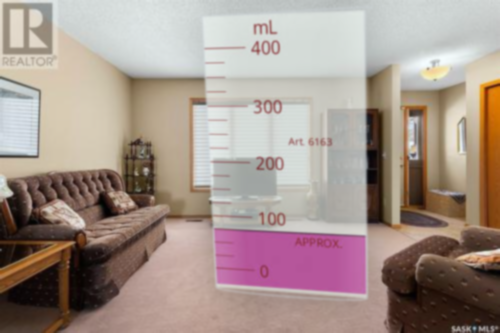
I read 75 mL
